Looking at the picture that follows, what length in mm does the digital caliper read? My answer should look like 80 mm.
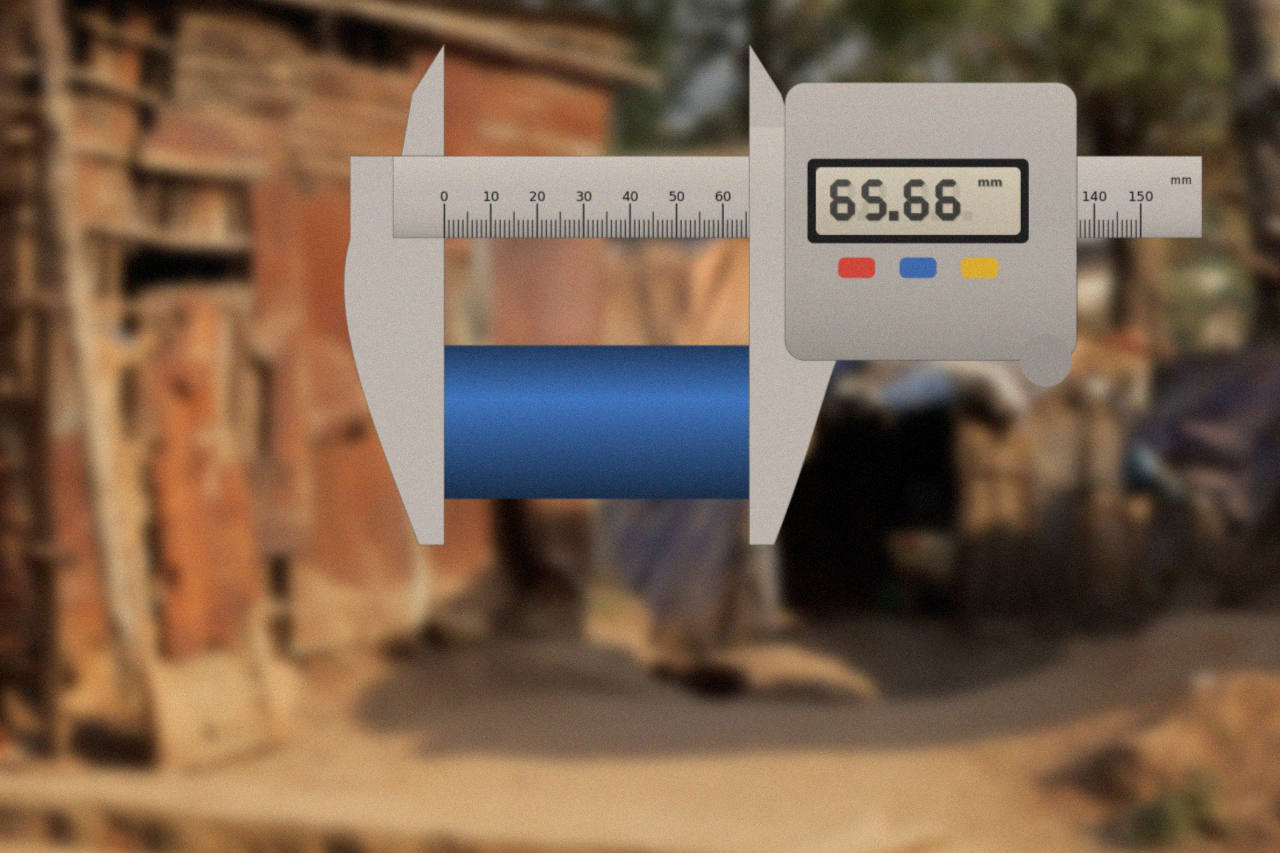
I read 65.66 mm
